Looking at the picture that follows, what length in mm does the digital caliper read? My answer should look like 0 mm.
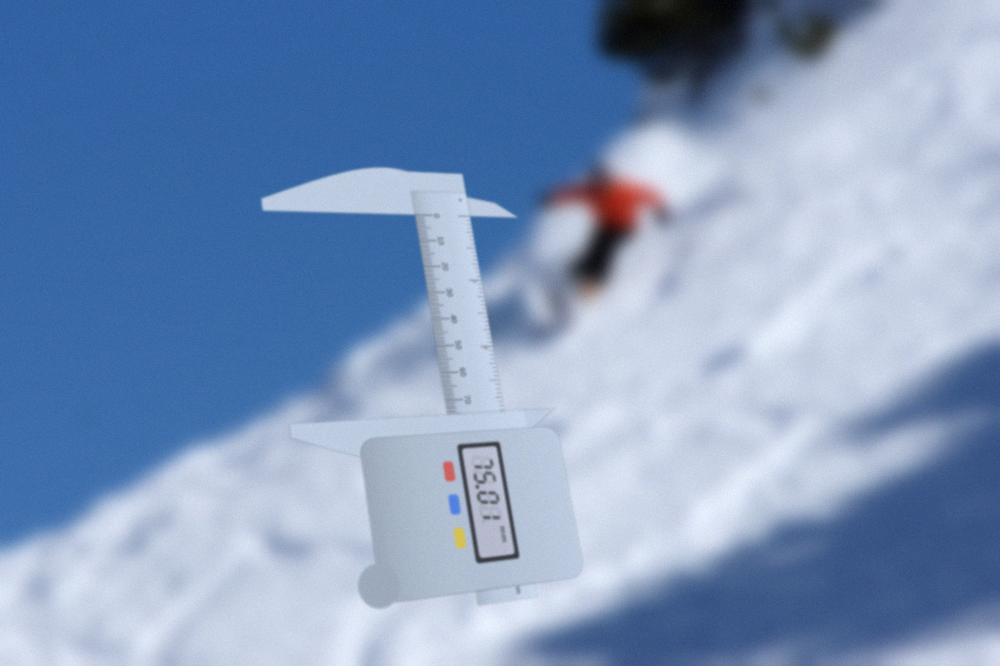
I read 75.01 mm
